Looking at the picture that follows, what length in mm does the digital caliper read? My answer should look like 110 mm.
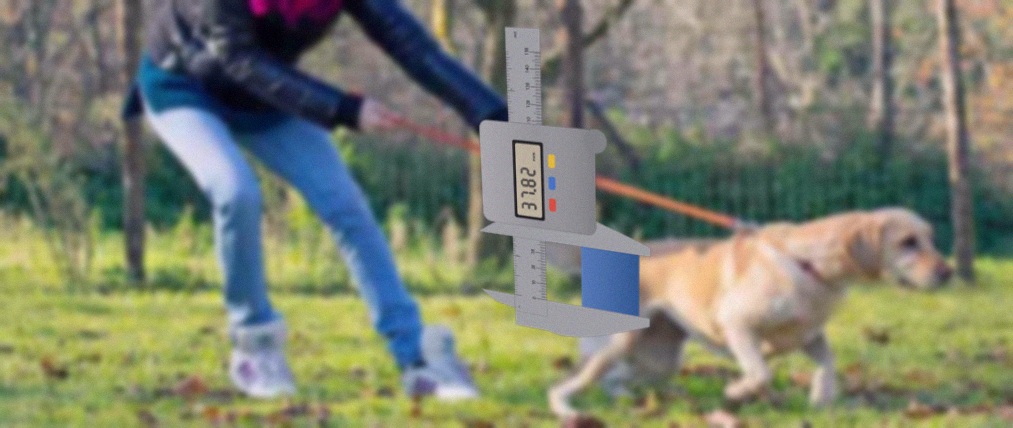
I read 37.82 mm
